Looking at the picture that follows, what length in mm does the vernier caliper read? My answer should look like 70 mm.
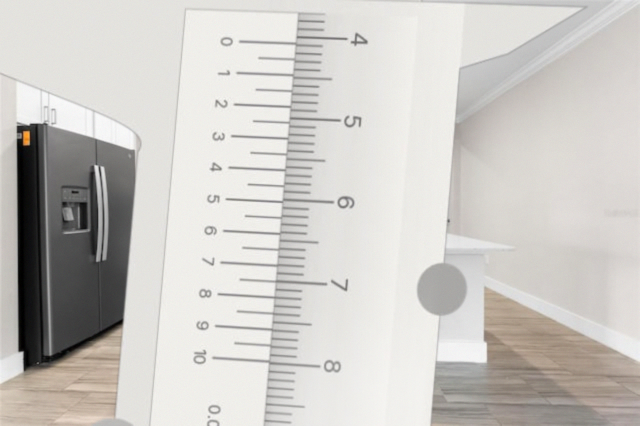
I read 40.8 mm
